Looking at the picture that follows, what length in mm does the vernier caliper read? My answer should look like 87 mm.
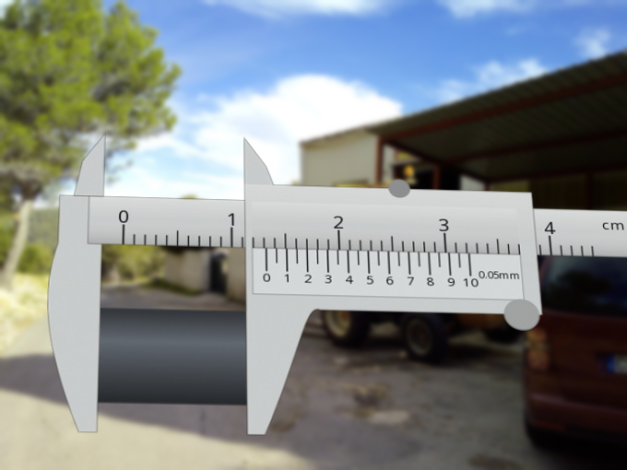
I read 13.2 mm
